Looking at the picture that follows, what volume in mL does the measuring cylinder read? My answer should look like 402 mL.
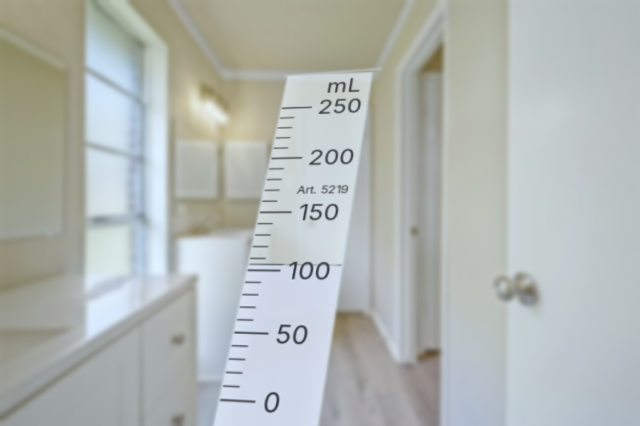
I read 105 mL
